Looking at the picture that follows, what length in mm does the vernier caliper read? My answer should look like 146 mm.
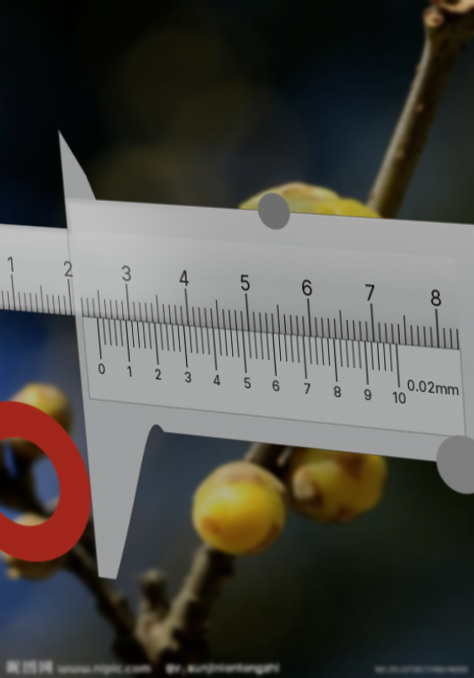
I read 24.5 mm
